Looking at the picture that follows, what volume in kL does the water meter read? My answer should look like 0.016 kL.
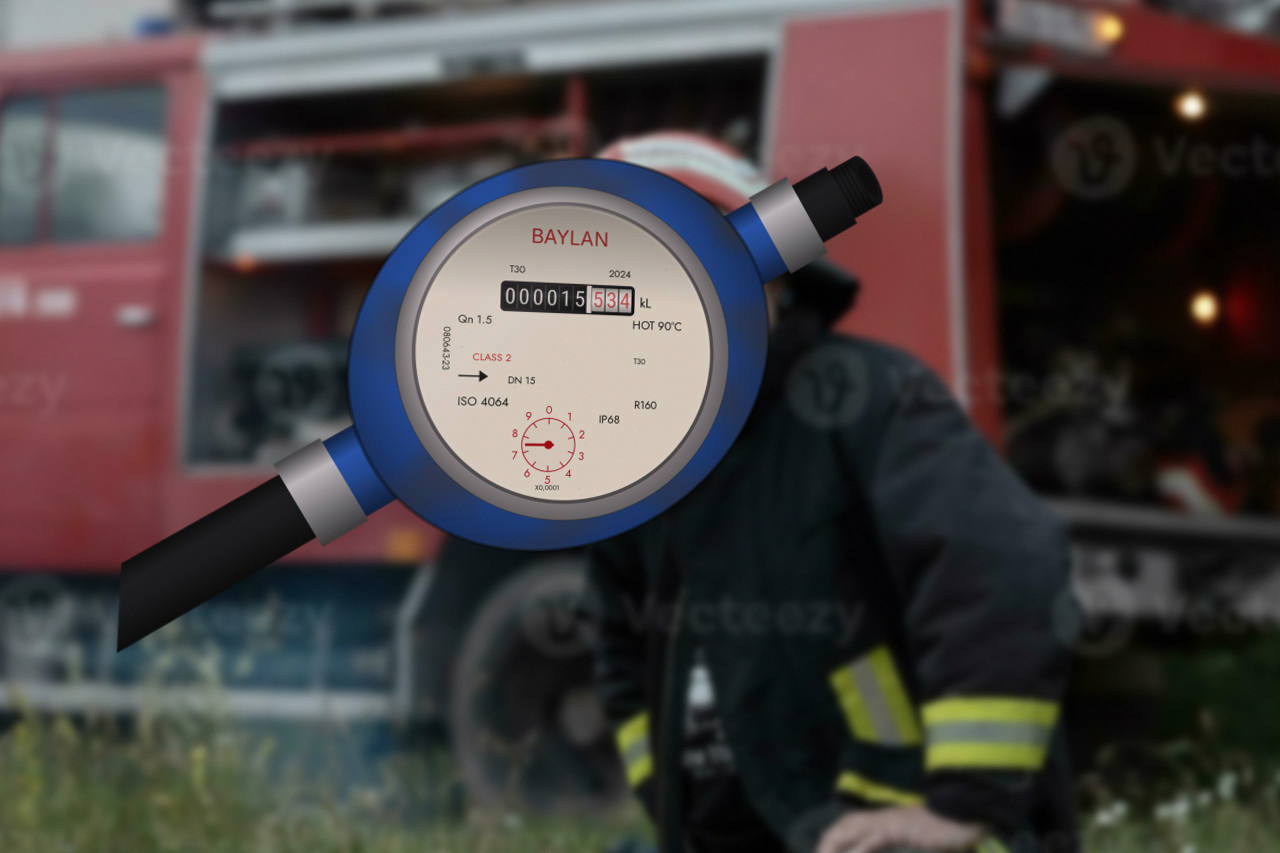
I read 15.5347 kL
